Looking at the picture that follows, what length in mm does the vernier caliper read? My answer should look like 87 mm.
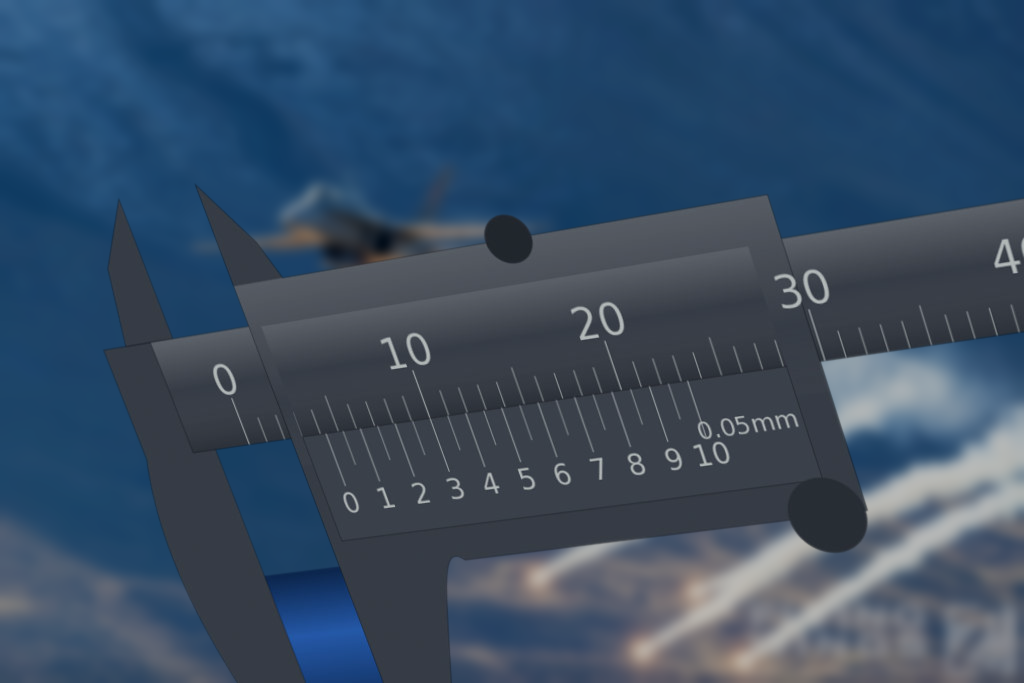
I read 4.3 mm
